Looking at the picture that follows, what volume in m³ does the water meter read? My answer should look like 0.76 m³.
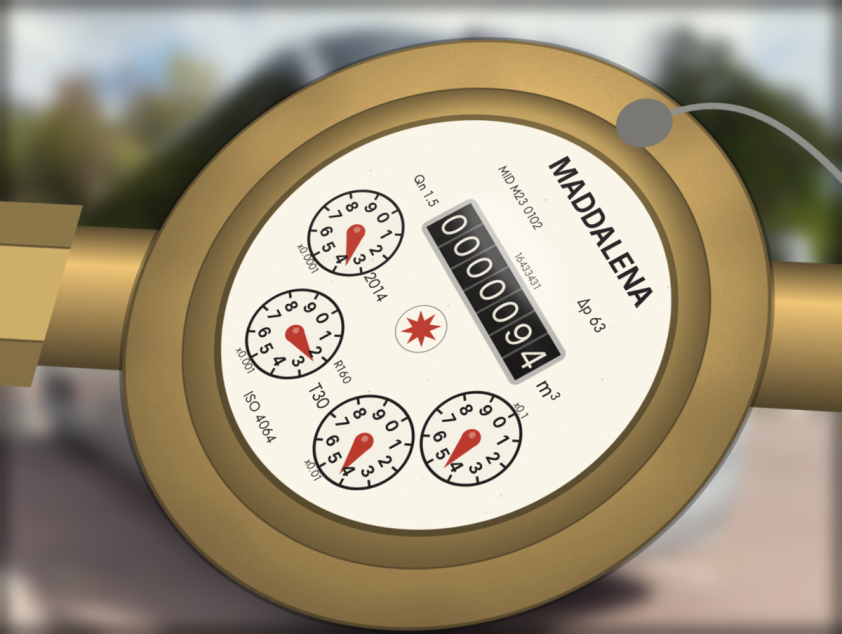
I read 94.4423 m³
